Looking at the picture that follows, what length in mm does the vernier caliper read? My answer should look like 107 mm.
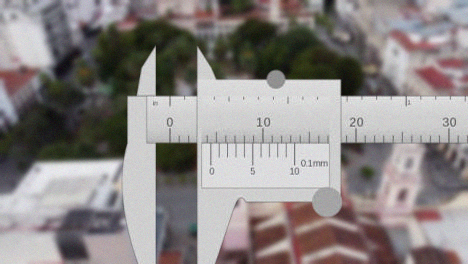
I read 4.4 mm
